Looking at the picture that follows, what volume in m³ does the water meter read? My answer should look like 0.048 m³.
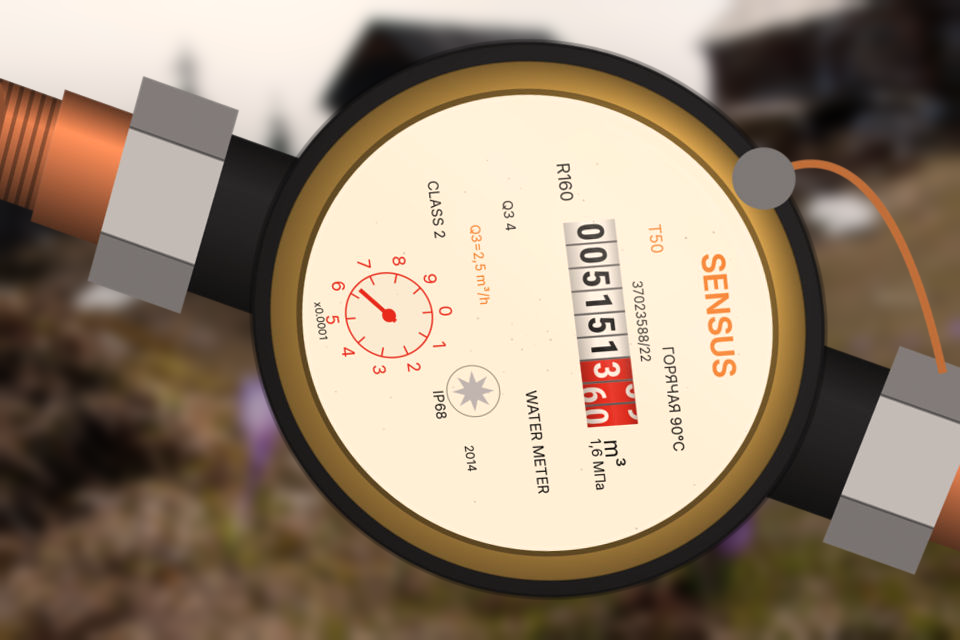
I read 5151.3596 m³
